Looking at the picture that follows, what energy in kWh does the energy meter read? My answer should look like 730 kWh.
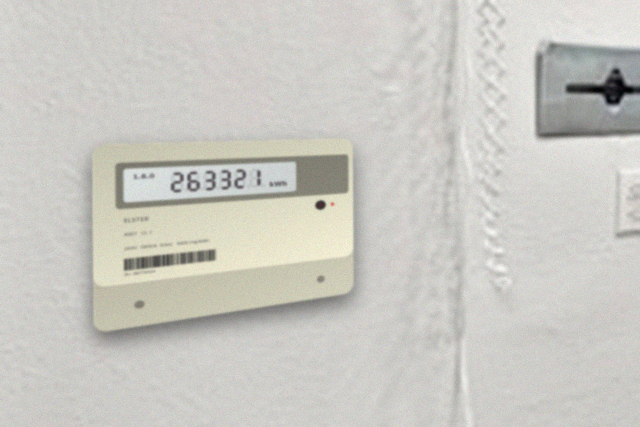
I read 263321 kWh
